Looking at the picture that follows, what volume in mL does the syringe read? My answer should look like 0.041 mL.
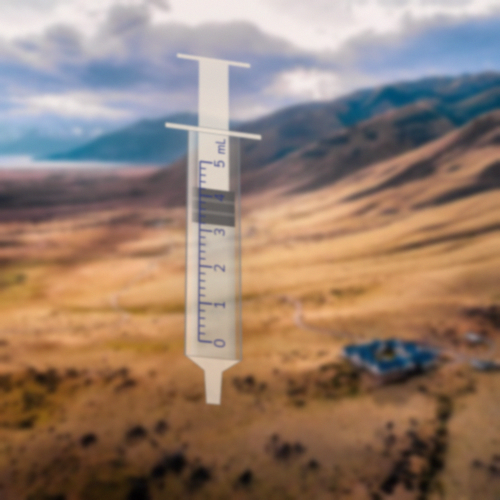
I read 3.2 mL
